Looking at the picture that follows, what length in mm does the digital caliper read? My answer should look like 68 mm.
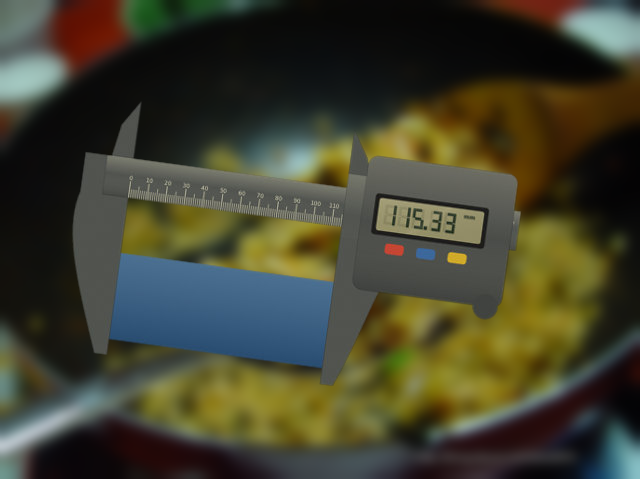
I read 115.33 mm
